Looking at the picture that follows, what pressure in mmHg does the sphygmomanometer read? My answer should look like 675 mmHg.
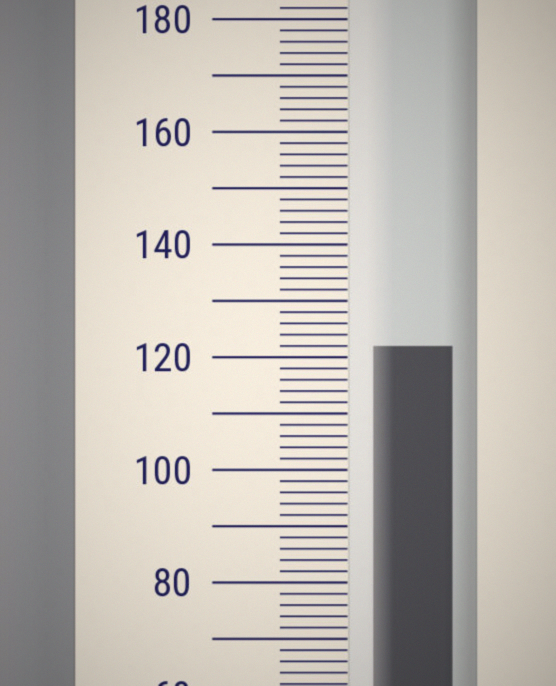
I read 122 mmHg
